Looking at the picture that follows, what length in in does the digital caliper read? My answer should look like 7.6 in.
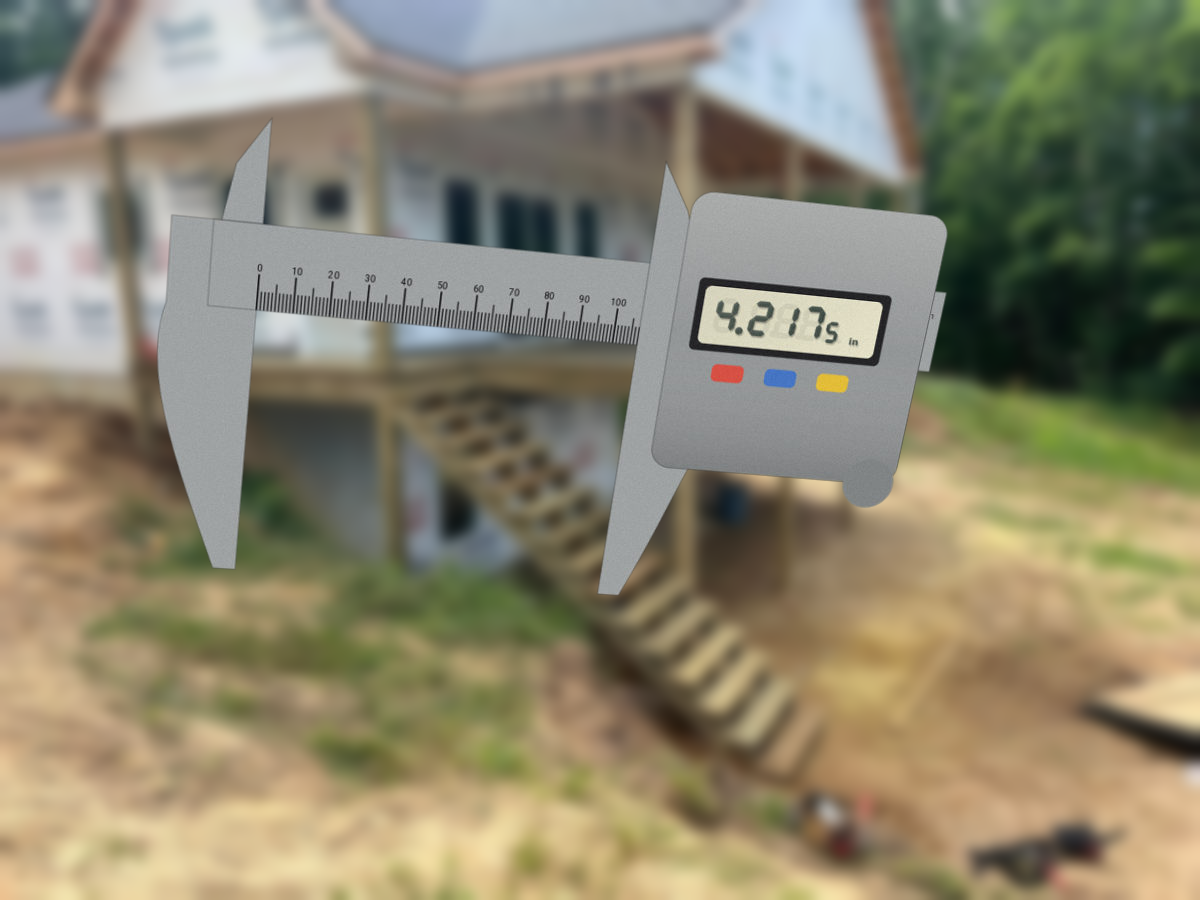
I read 4.2175 in
